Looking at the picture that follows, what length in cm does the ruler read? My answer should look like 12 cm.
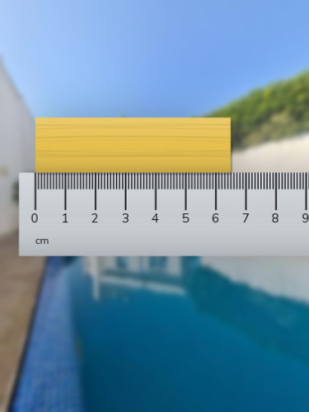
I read 6.5 cm
